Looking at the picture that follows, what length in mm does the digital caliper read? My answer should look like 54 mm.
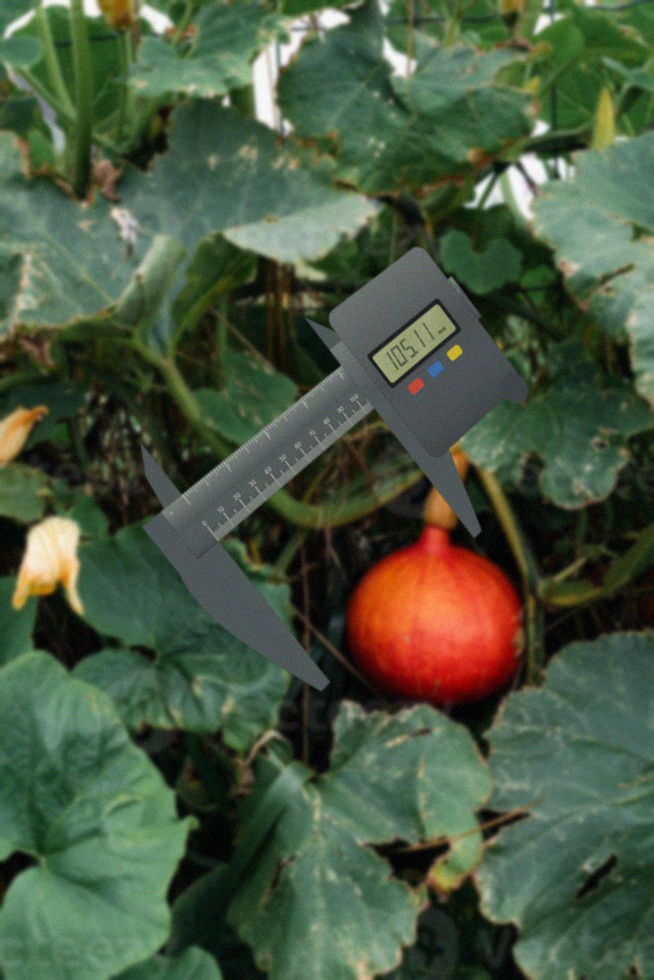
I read 105.11 mm
